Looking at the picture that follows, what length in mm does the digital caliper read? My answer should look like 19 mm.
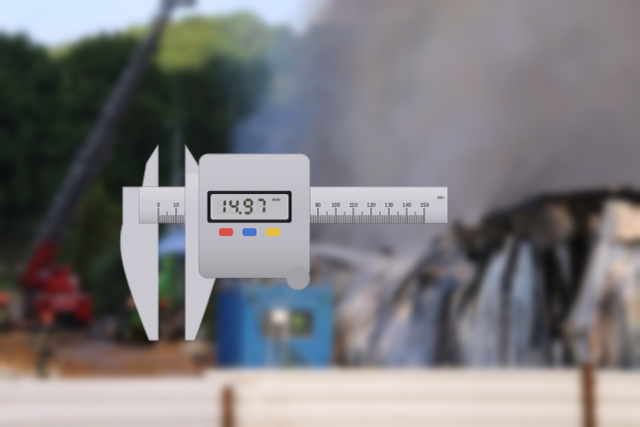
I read 14.97 mm
